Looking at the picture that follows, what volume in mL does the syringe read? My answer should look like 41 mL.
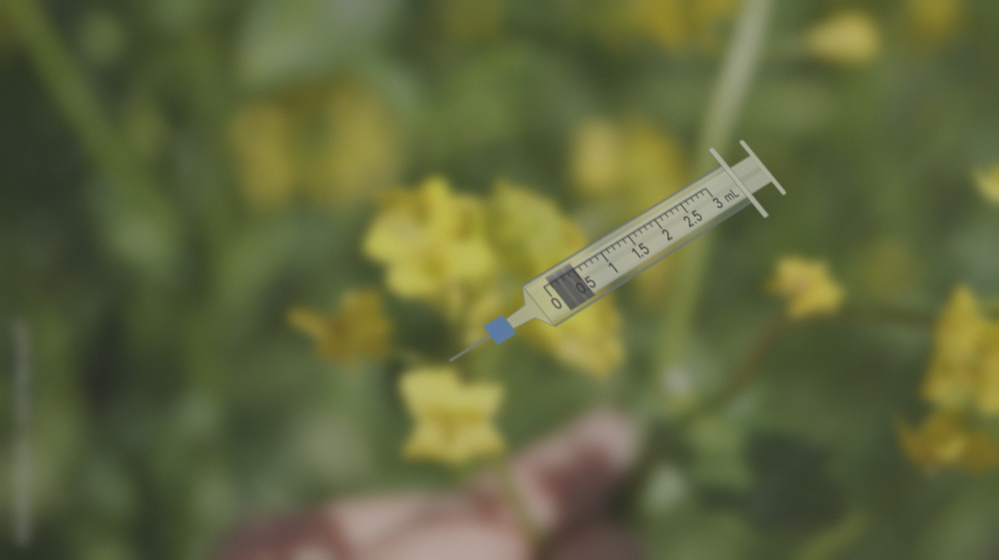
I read 0.1 mL
